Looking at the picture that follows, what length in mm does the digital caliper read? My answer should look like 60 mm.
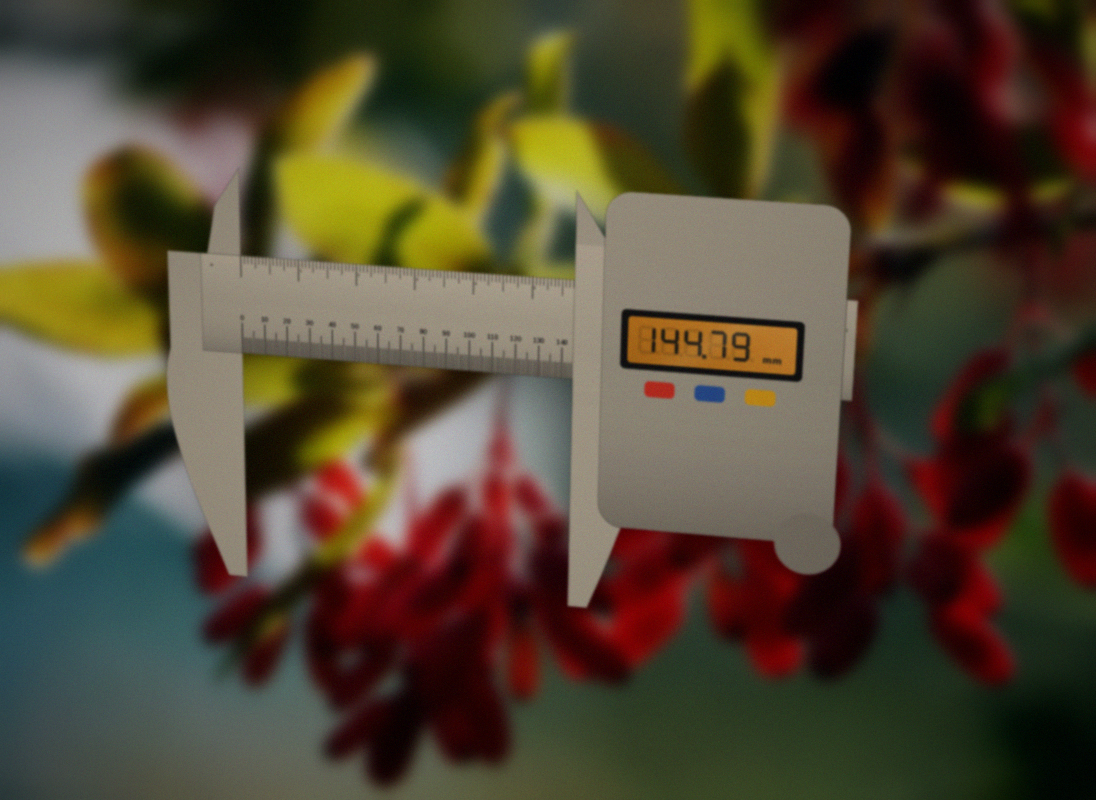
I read 144.79 mm
